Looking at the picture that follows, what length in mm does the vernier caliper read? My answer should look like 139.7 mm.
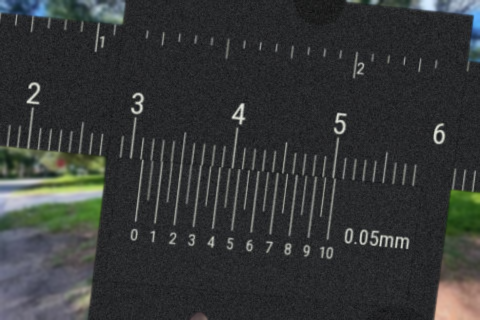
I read 31.2 mm
